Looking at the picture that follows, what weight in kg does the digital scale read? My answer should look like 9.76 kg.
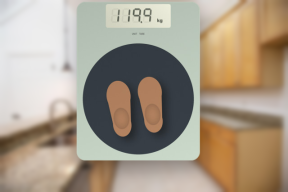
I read 119.9 kg
